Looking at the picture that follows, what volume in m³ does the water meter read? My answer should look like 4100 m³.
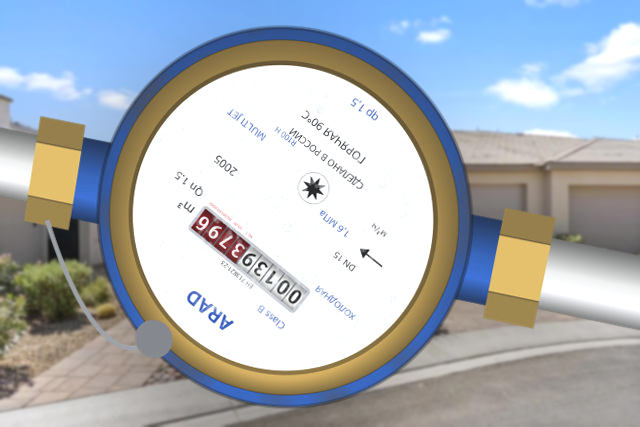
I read 139.3796 m³
